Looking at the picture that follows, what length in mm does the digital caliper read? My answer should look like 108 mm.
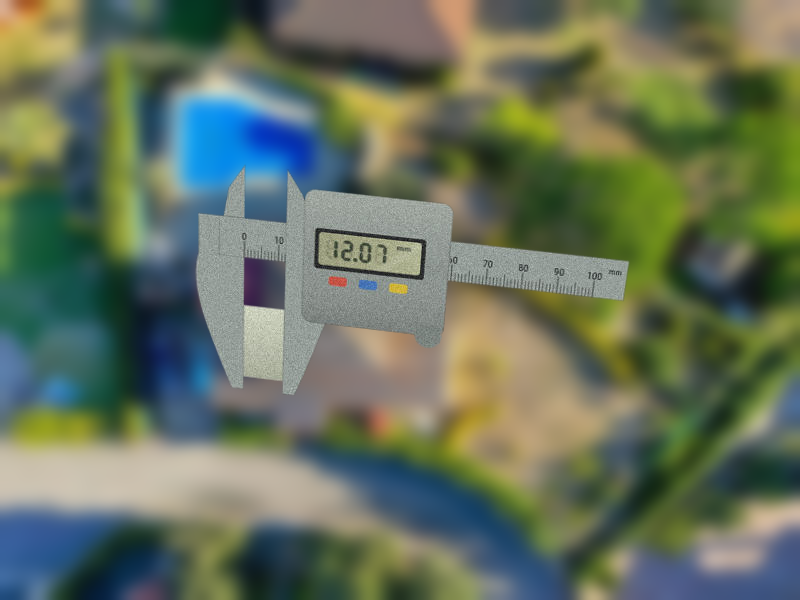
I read 12.07 mm
